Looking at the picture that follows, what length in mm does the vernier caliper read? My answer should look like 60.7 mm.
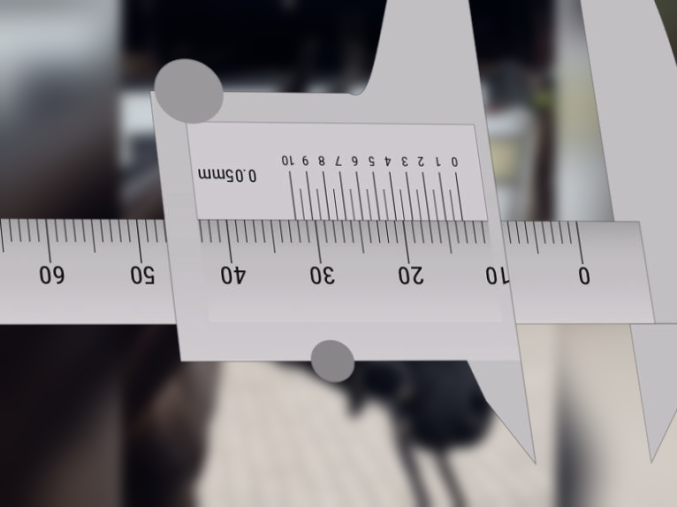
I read 13.2 mm
